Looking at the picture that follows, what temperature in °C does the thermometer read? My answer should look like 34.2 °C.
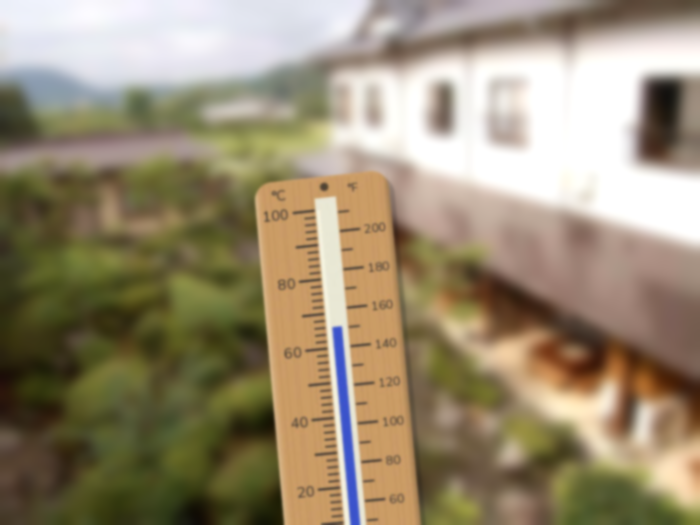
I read 66 °C
